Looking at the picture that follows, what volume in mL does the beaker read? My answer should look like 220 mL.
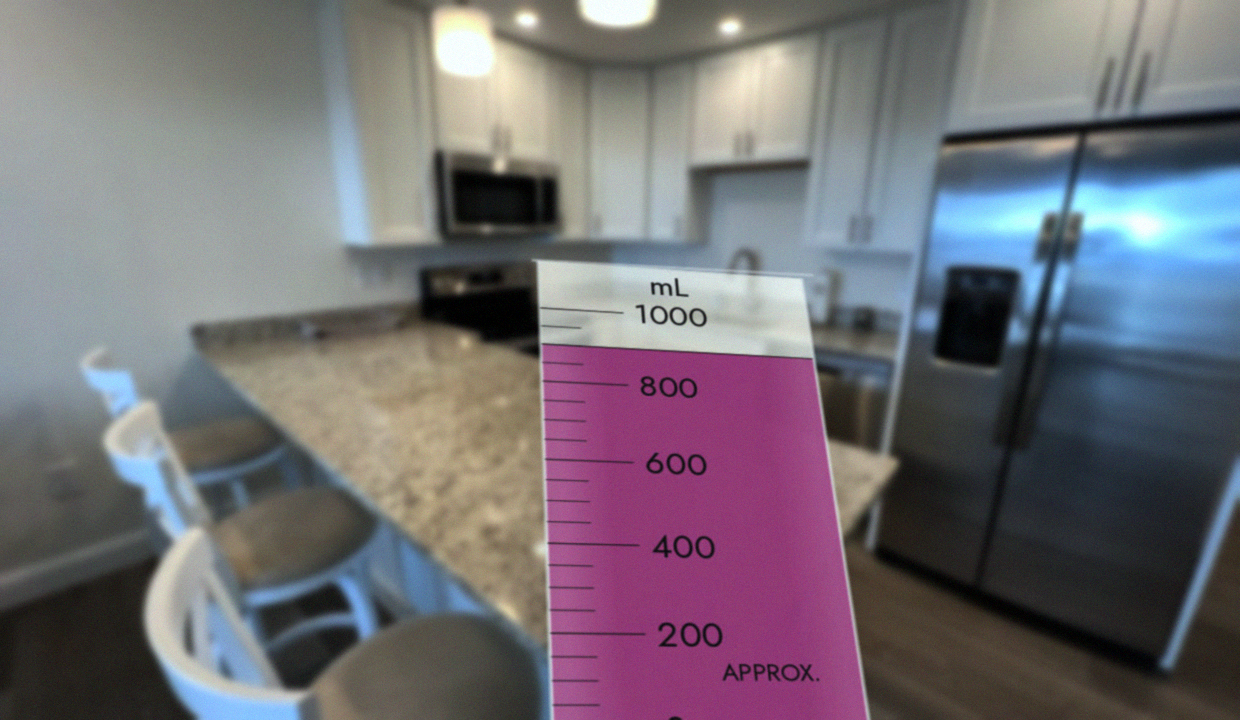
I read 900 mL
